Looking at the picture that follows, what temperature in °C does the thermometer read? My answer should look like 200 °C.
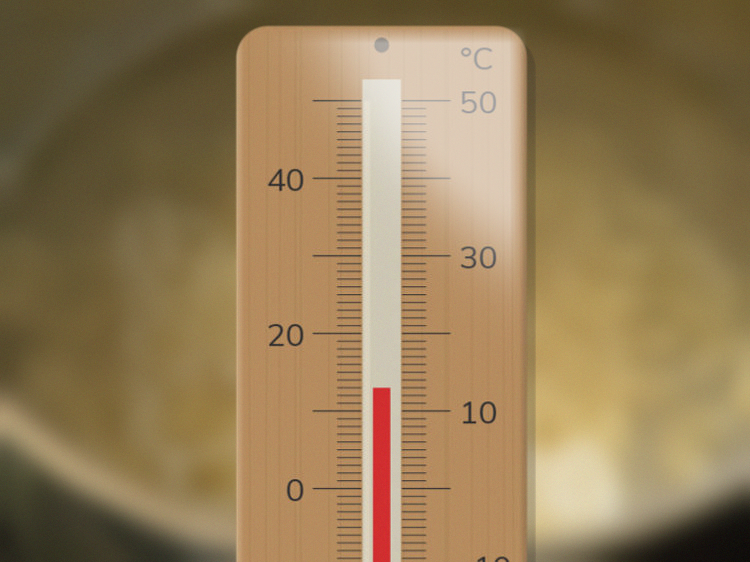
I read 13 °C
